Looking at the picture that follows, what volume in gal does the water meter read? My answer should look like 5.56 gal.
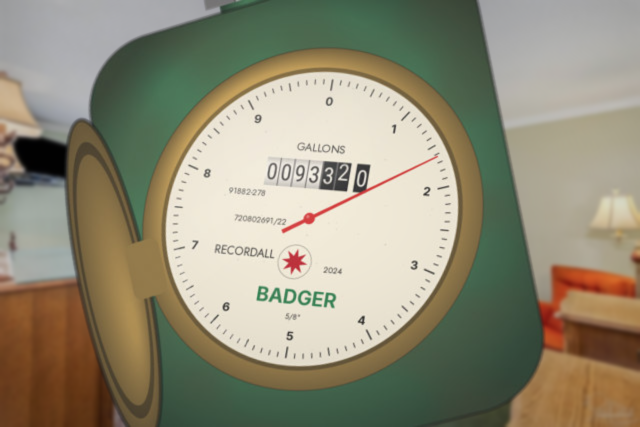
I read 93321.6 gal
